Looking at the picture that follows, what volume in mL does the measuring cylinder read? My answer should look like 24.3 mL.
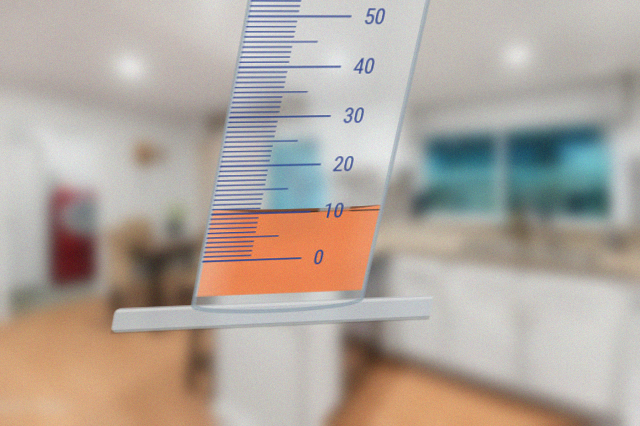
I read 10 mL
